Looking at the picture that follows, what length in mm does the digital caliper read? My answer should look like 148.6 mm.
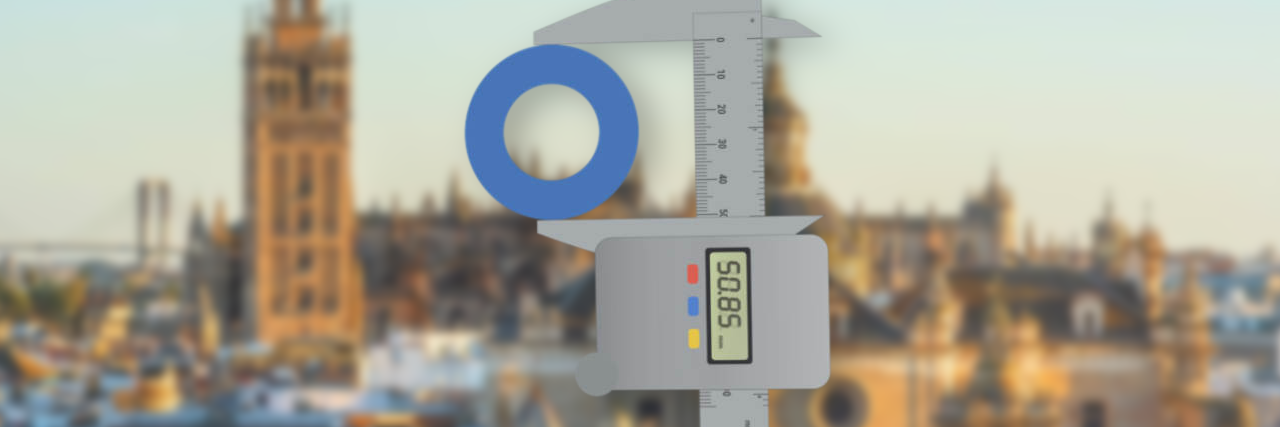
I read 50.85 mm
